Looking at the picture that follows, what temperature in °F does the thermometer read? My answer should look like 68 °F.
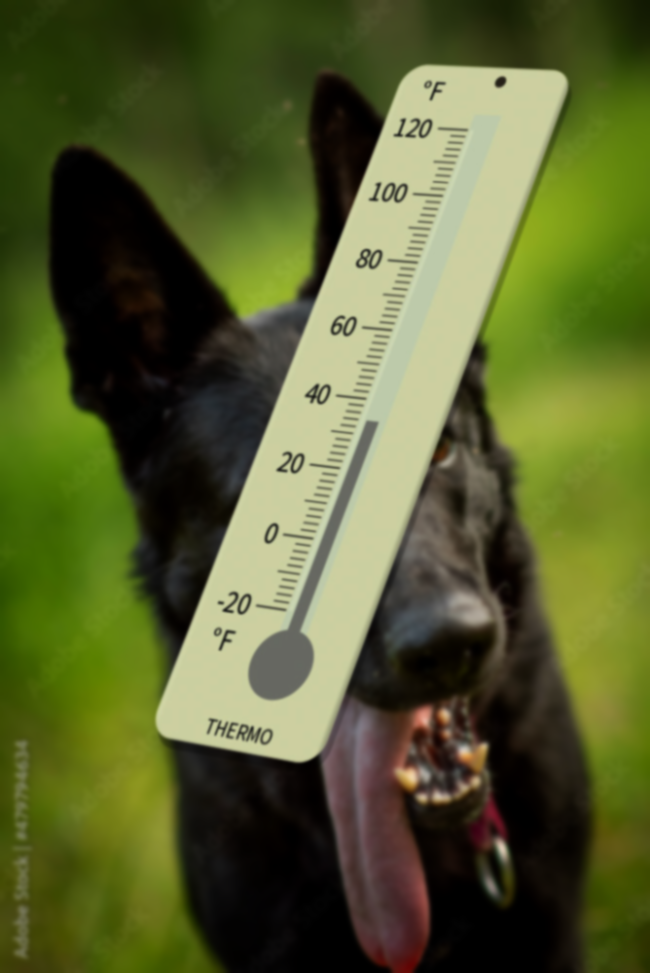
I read 34 °F
